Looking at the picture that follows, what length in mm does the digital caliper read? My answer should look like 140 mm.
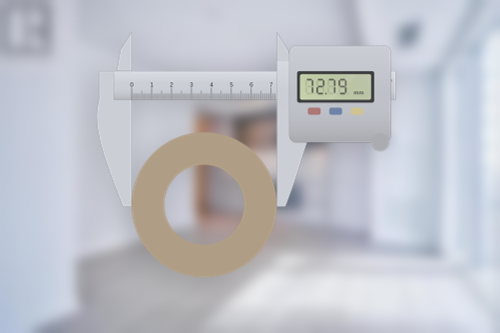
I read 72.79 mm
